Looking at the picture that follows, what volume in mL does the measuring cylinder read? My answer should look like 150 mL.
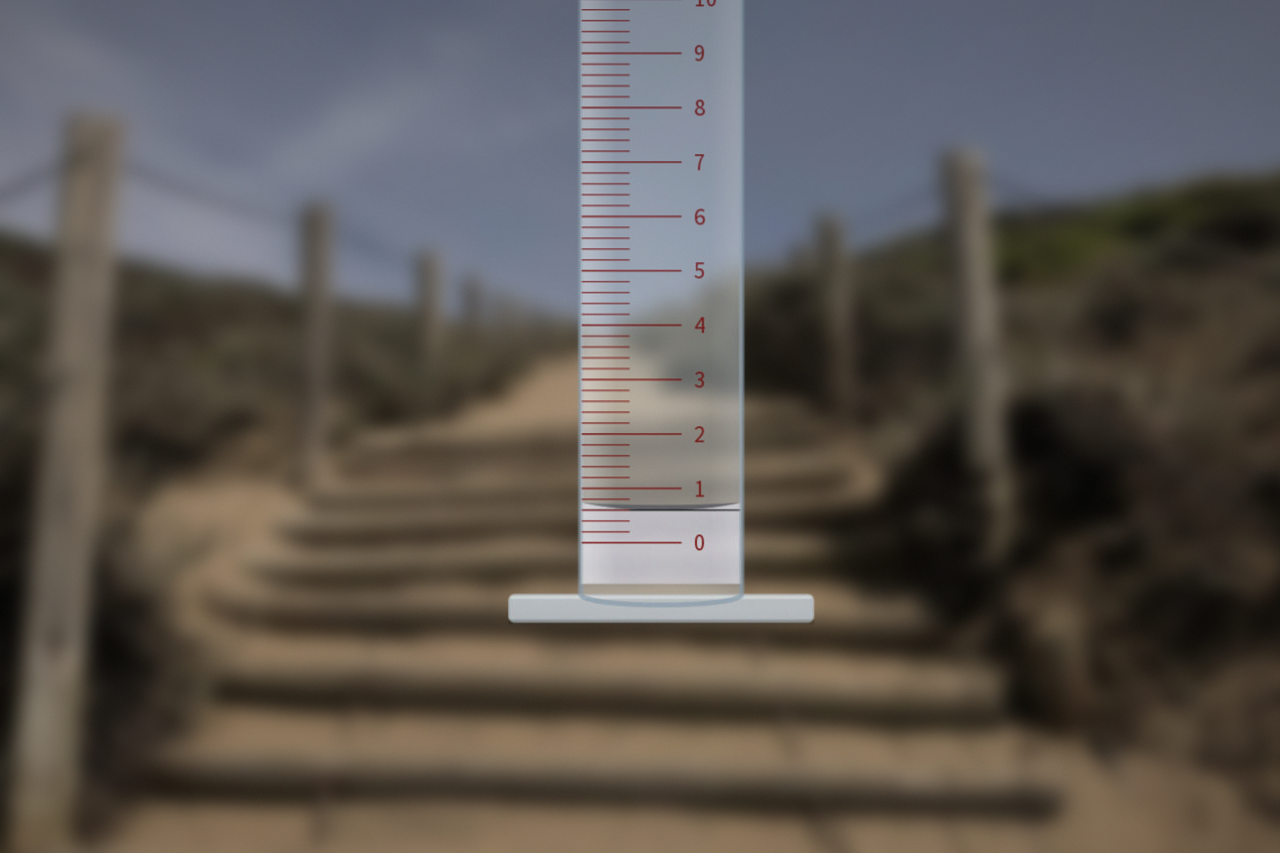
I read 0.6 mL
